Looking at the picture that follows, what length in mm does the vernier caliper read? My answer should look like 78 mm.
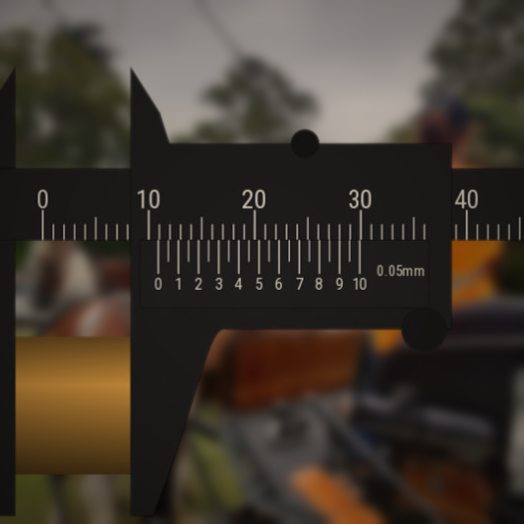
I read 10.9 mm
